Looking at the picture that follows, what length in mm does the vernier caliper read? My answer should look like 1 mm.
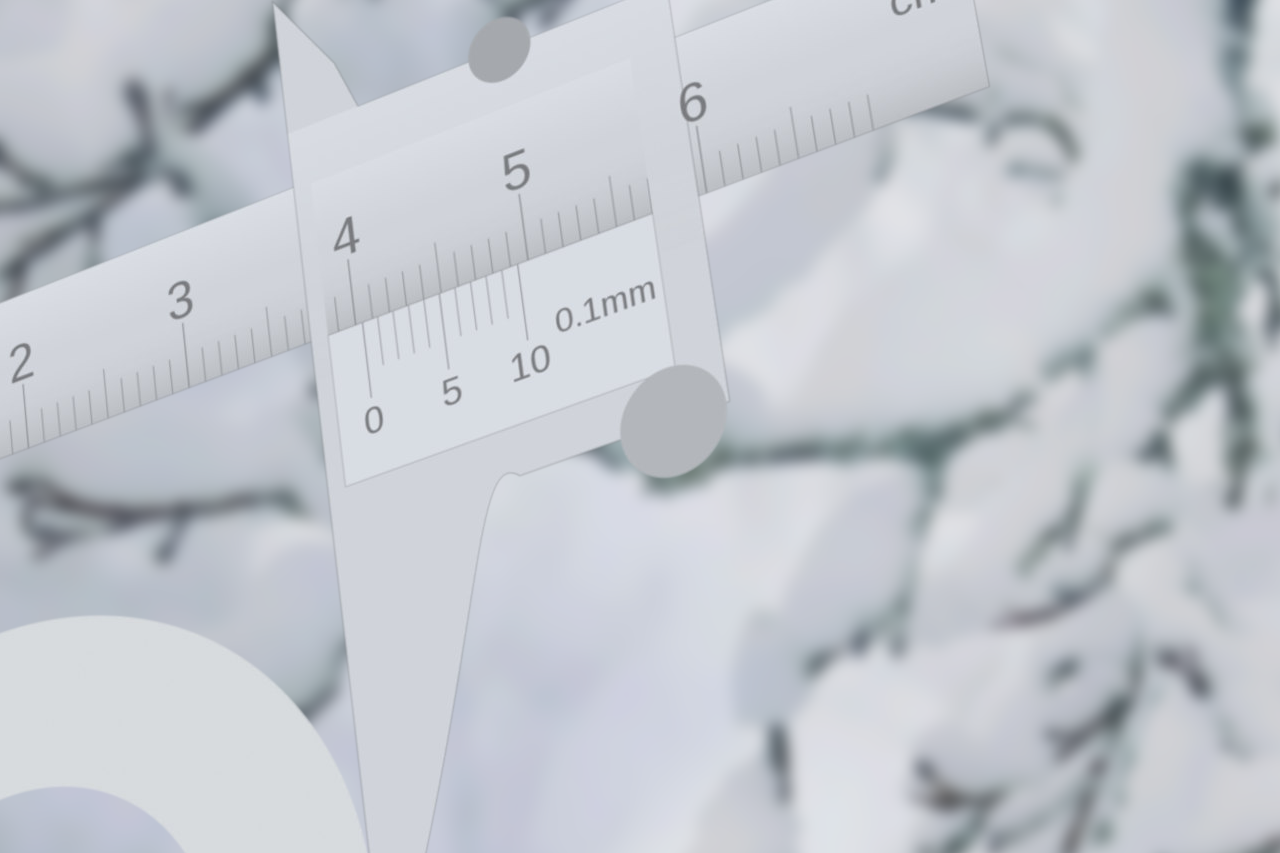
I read 40.4 mm
